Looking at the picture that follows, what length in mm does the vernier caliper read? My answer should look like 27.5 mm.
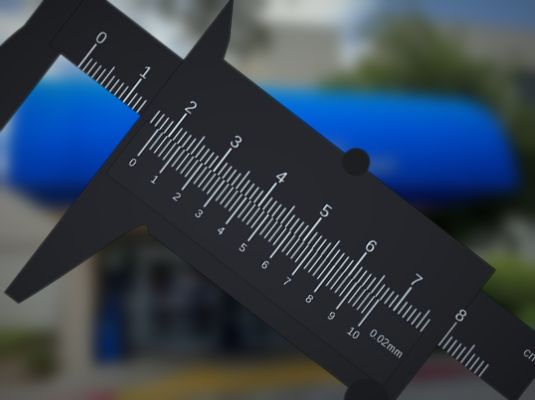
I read 17.8 mm
